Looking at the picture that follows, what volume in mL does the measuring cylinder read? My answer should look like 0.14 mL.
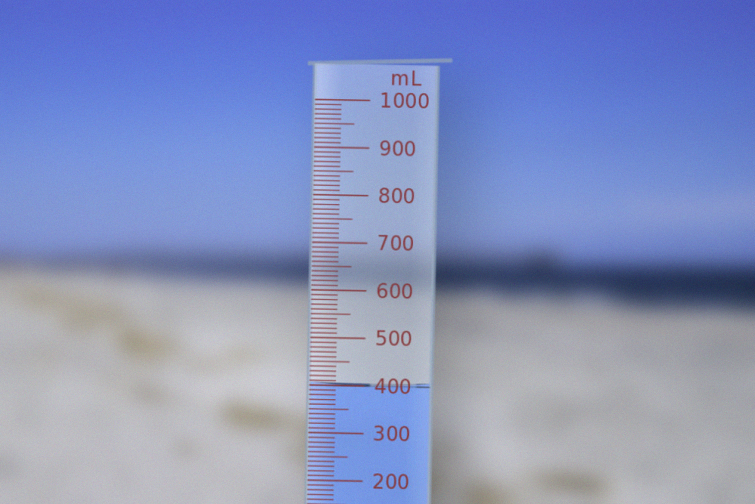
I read 400 mL
